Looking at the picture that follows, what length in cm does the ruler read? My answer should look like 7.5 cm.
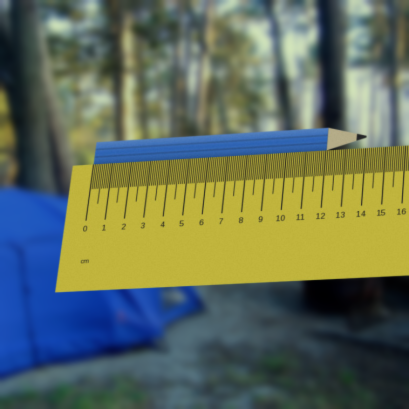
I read 14 cm
